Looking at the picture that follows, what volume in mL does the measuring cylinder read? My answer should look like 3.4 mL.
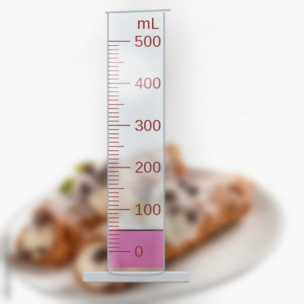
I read 50 mL
